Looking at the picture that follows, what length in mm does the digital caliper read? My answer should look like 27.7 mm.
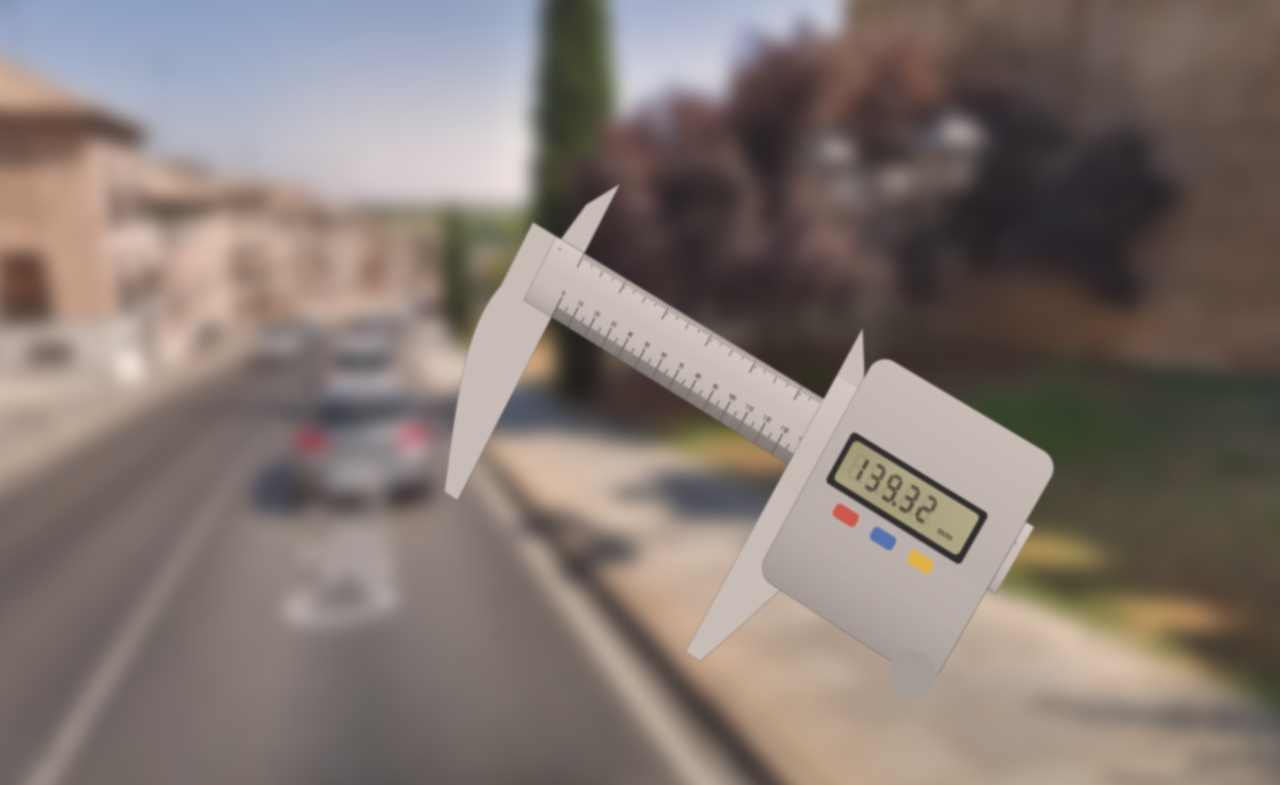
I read 139.32 mm
